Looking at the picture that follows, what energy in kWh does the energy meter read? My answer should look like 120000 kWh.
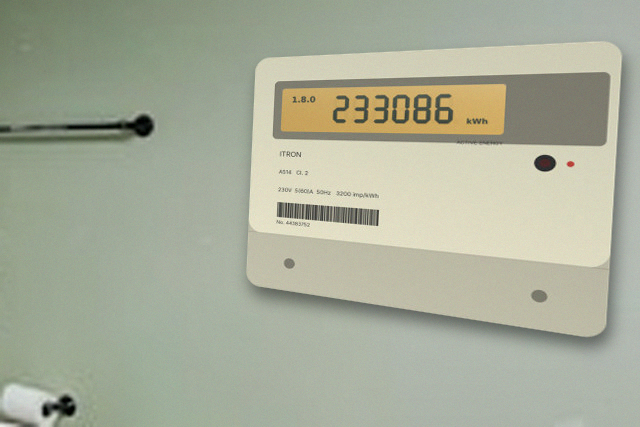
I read 233086 kWh
